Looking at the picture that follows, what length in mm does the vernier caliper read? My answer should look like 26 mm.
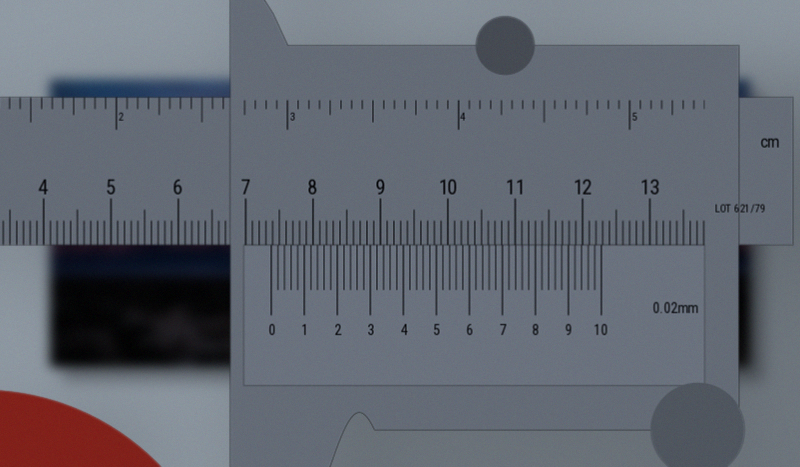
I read 73.8 mm
